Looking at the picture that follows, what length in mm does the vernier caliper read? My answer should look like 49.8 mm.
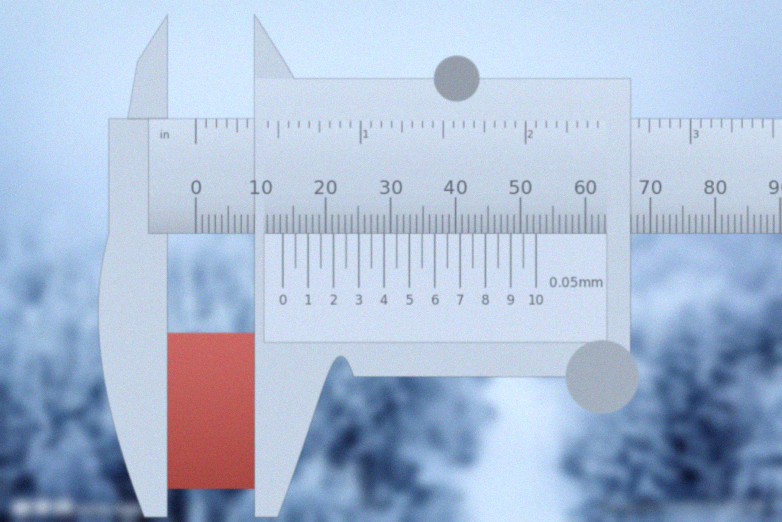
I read 13.4 mm
